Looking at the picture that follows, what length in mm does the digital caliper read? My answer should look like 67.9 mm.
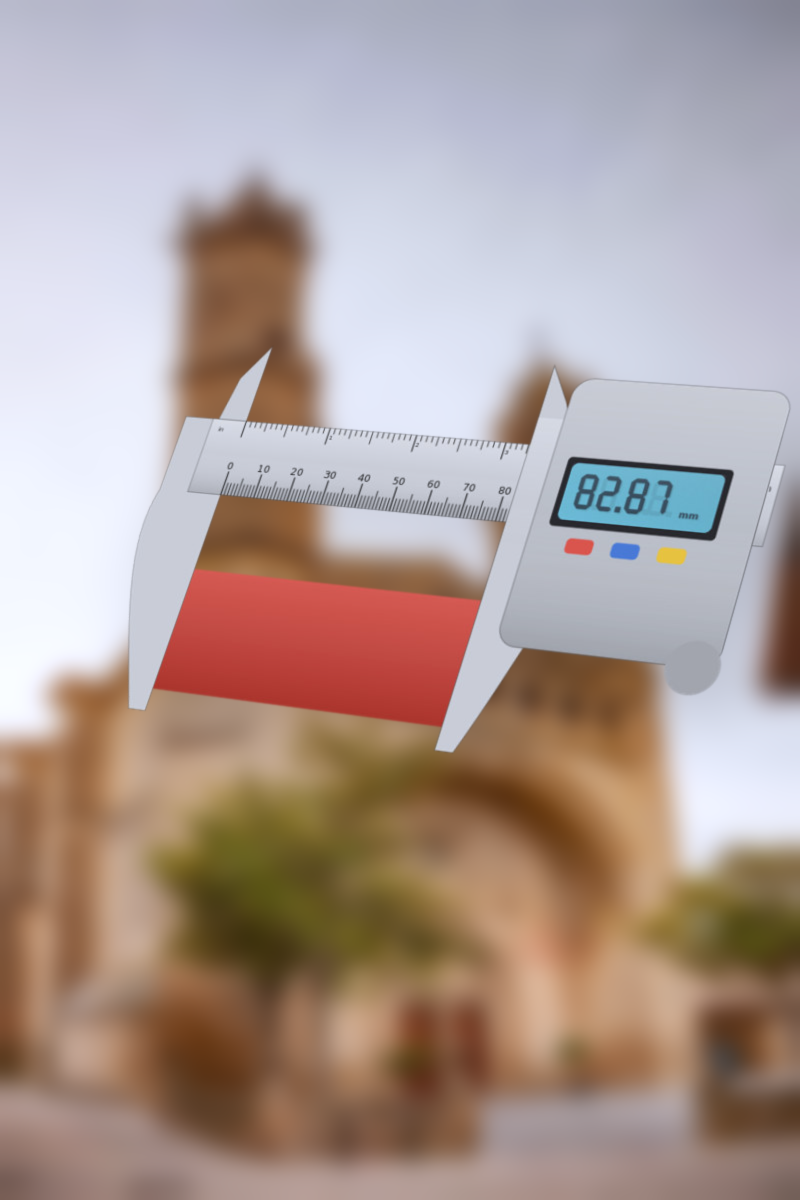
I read 82.87 mm
